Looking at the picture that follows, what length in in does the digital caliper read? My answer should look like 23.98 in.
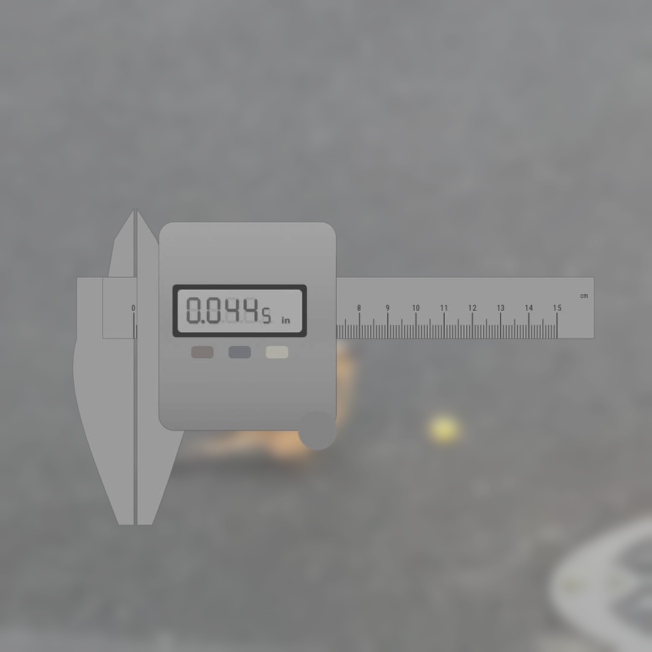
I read 0.0445 in
